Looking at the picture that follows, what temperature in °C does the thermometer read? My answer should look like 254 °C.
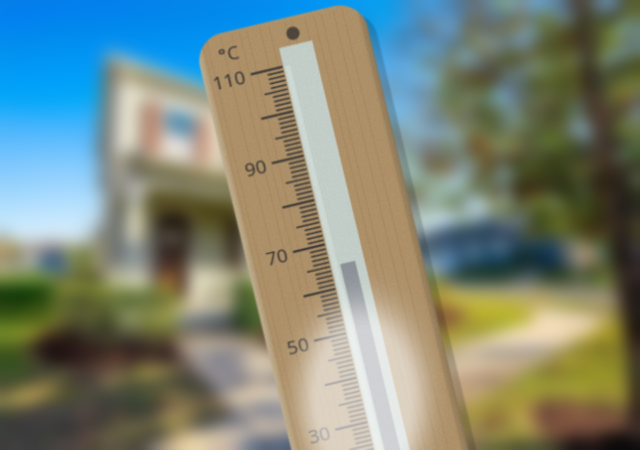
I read 65 °C
